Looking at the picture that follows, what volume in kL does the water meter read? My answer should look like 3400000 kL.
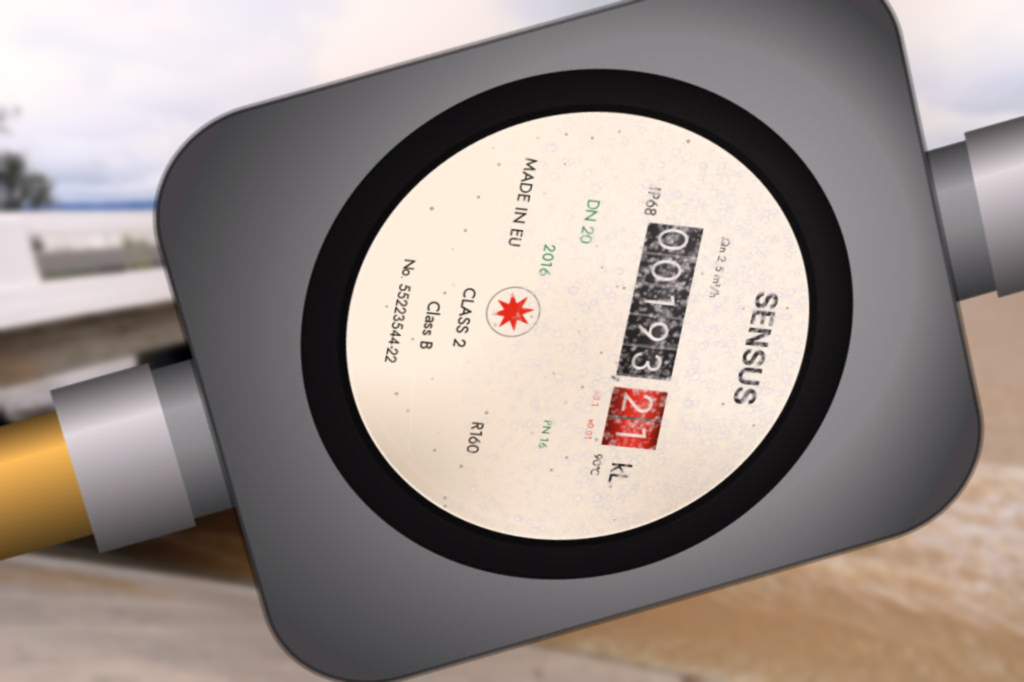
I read 193.21 kL
